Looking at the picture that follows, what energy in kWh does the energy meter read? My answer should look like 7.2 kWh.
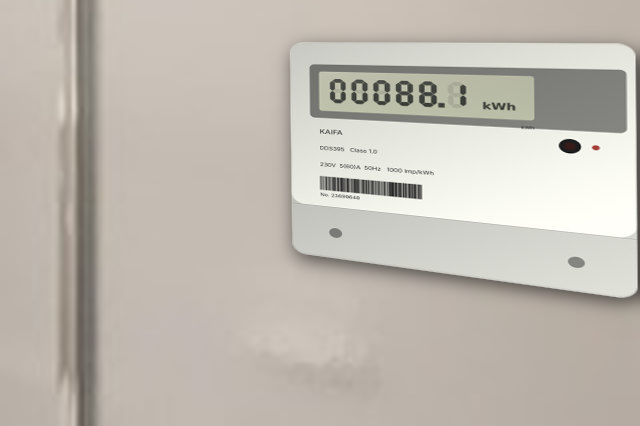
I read 88.1 kWh
